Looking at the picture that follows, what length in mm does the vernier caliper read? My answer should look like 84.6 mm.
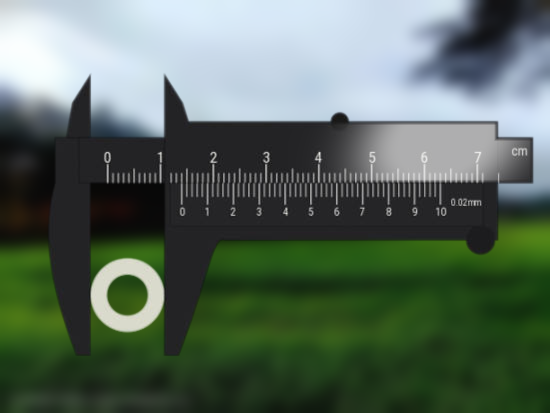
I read 14.0 mm
